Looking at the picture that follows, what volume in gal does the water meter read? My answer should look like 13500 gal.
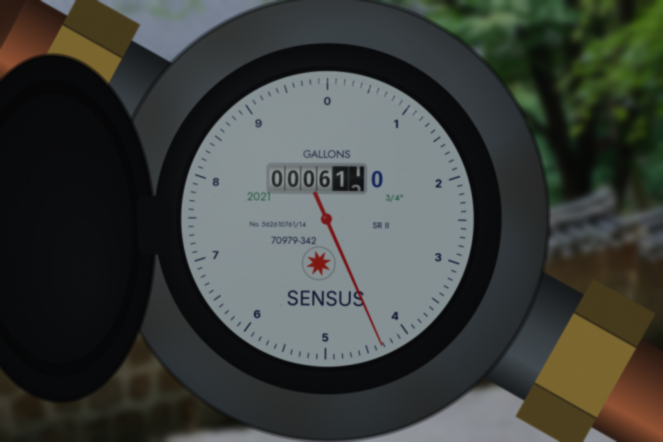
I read 6114.3 gal
